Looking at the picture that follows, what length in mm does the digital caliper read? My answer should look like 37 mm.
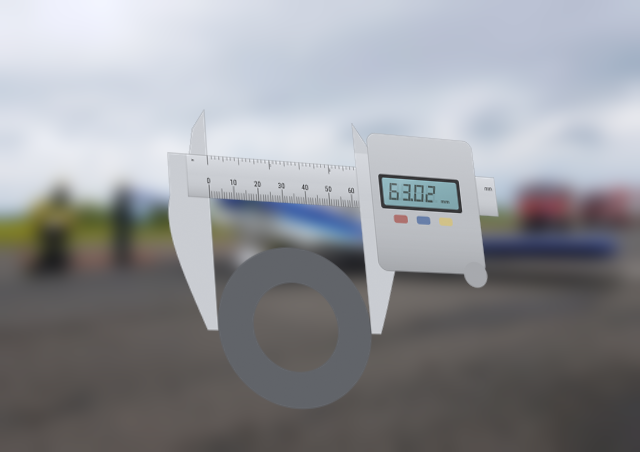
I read 63.02 mm
